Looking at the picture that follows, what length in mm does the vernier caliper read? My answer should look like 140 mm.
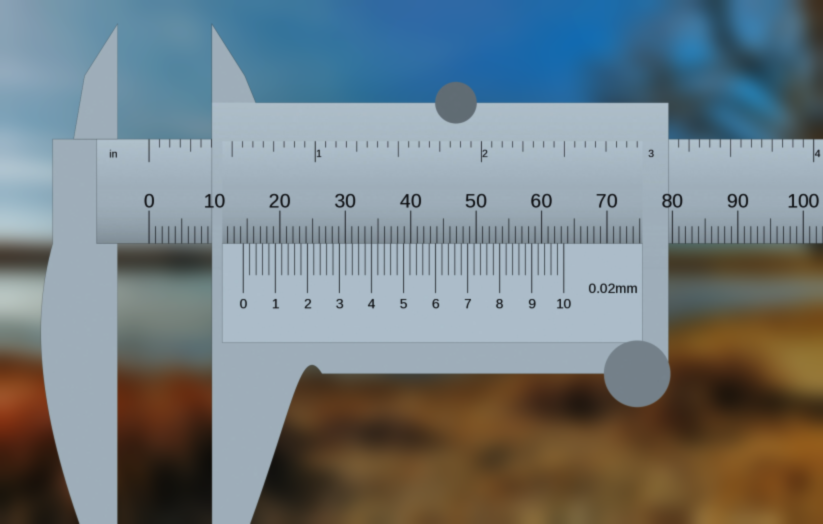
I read 14.4 mm
